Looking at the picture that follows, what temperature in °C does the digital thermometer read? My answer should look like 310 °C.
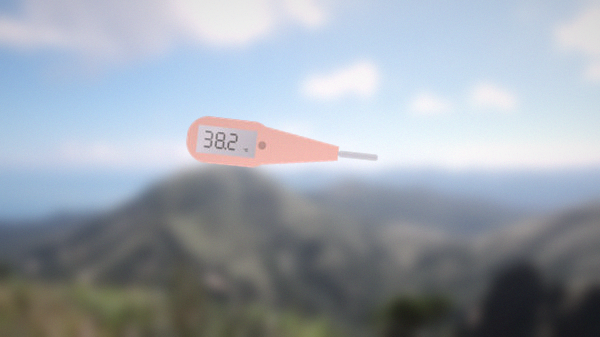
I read 38.2 °C
